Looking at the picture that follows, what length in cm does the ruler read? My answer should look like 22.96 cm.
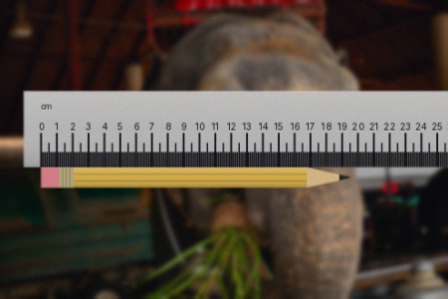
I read 19.5 cm
